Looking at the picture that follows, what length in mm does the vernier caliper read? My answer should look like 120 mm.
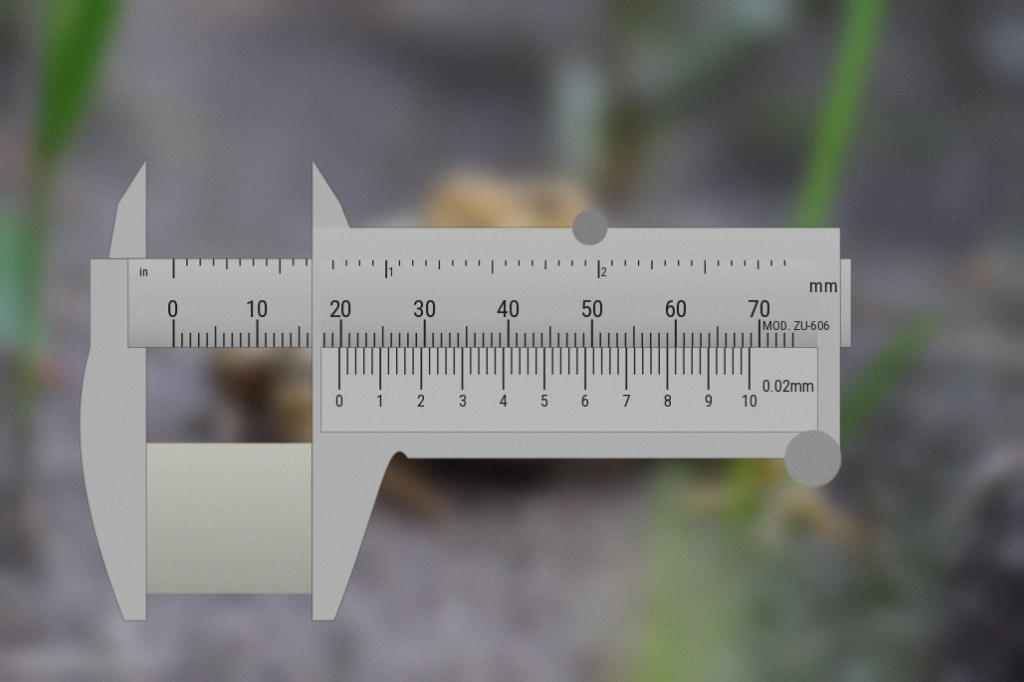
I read 19.8 mm
